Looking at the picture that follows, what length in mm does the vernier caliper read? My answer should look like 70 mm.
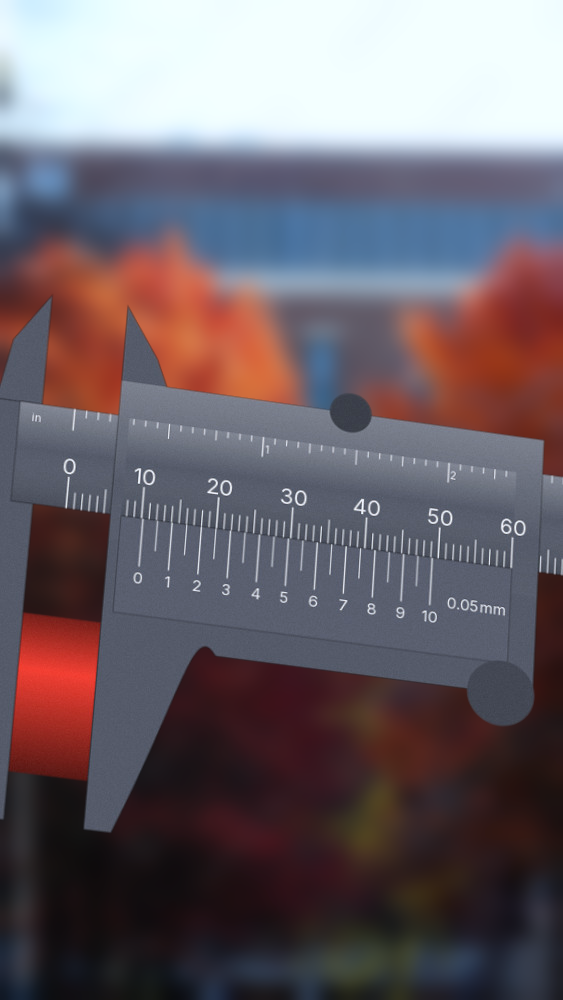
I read 10.2 mm
